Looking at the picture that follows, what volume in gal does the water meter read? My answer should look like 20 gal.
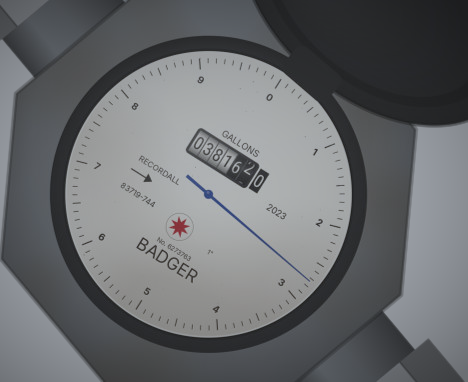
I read 381622.7 gal
